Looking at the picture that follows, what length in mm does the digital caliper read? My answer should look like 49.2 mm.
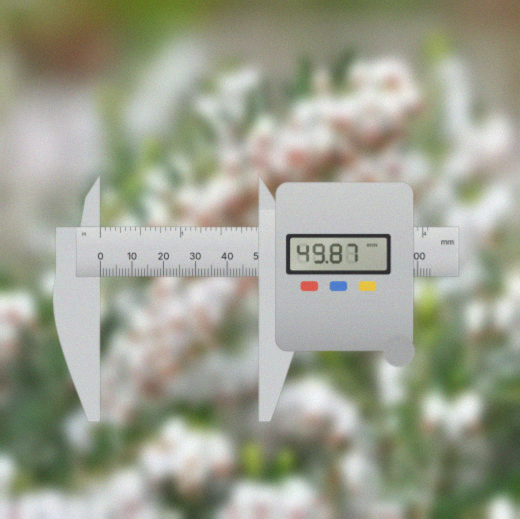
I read 49.87 mm
